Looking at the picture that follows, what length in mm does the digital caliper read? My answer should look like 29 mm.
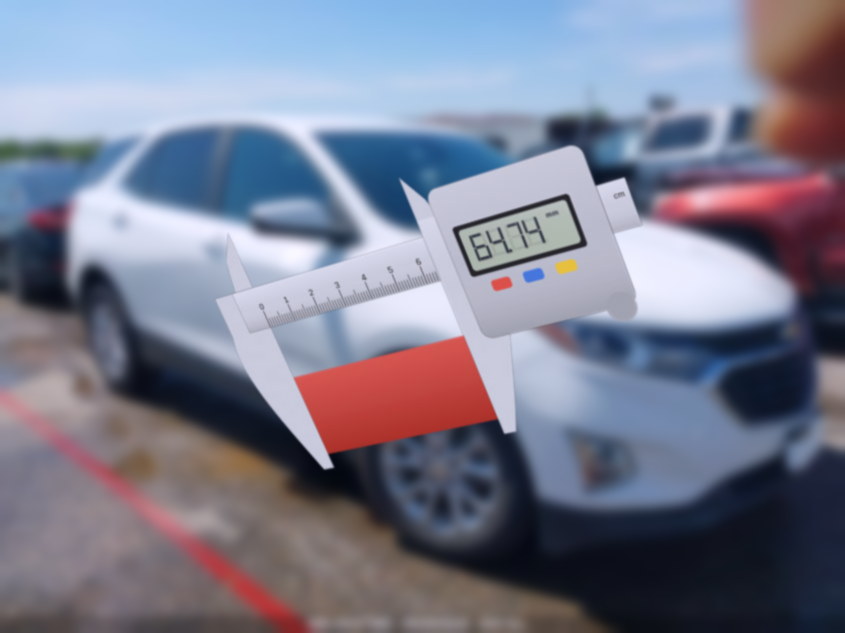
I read 64.74 mm
